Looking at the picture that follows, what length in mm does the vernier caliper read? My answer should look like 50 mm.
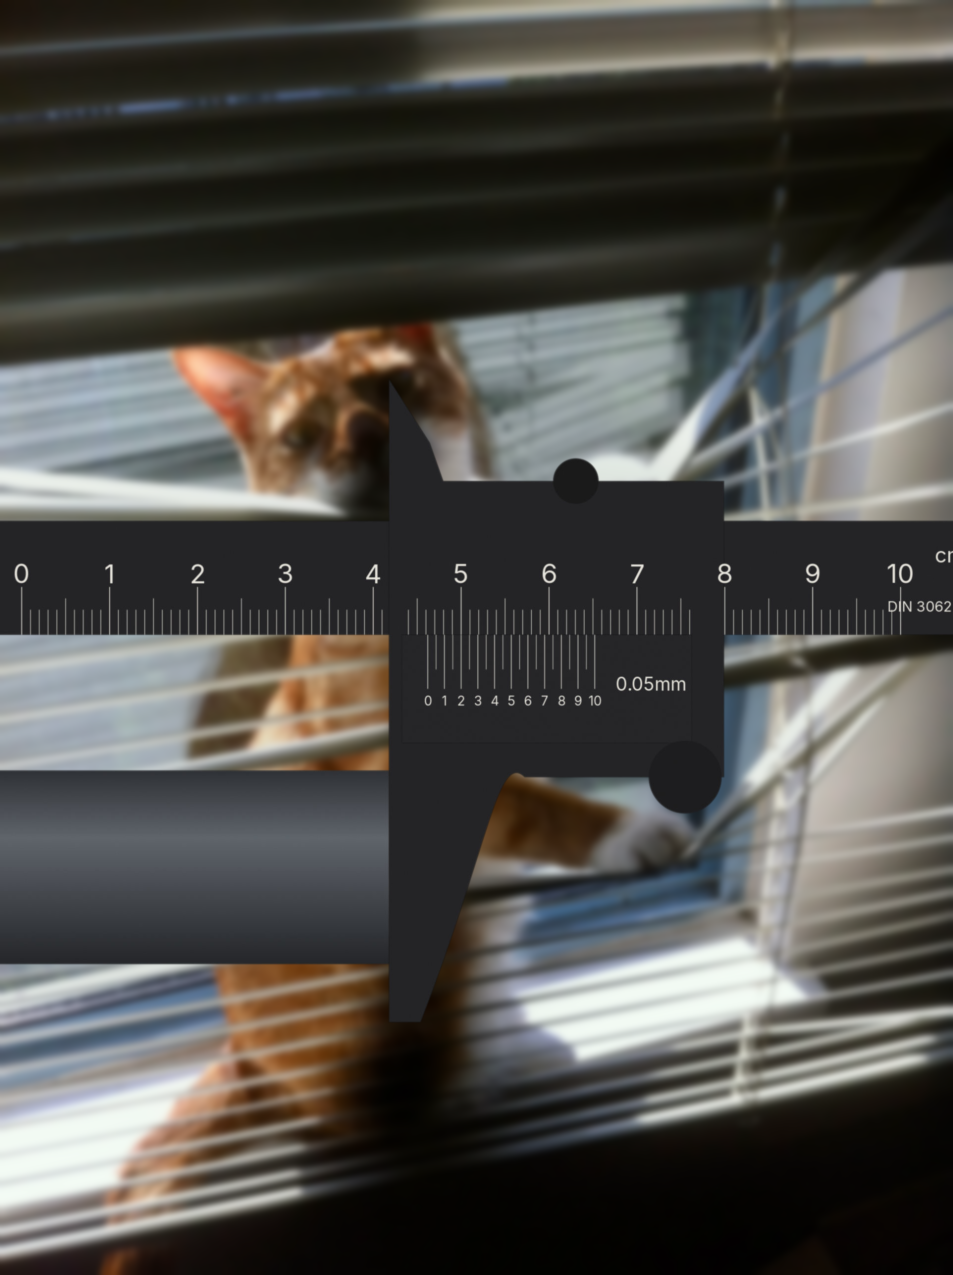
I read 46.2 mm
